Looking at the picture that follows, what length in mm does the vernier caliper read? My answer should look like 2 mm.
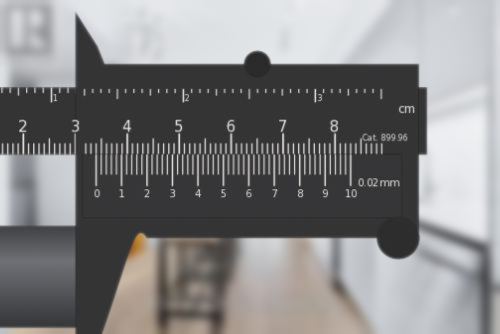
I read 34.0 mm
